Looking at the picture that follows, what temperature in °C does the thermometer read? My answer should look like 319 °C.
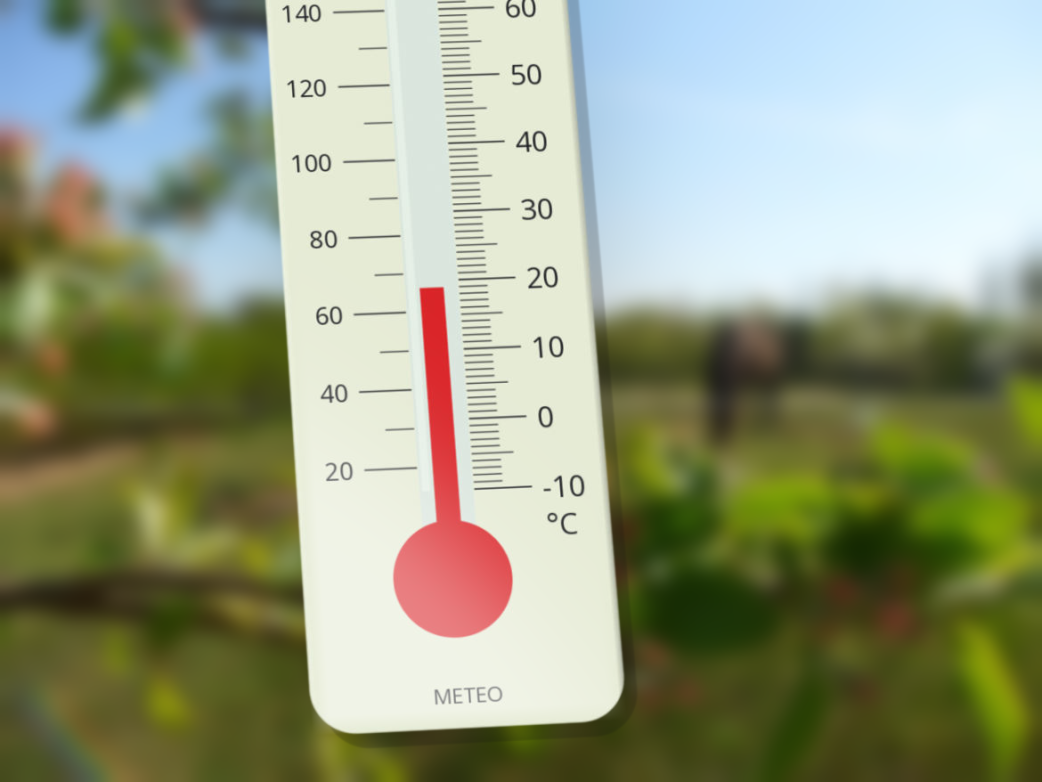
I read 19 °C
